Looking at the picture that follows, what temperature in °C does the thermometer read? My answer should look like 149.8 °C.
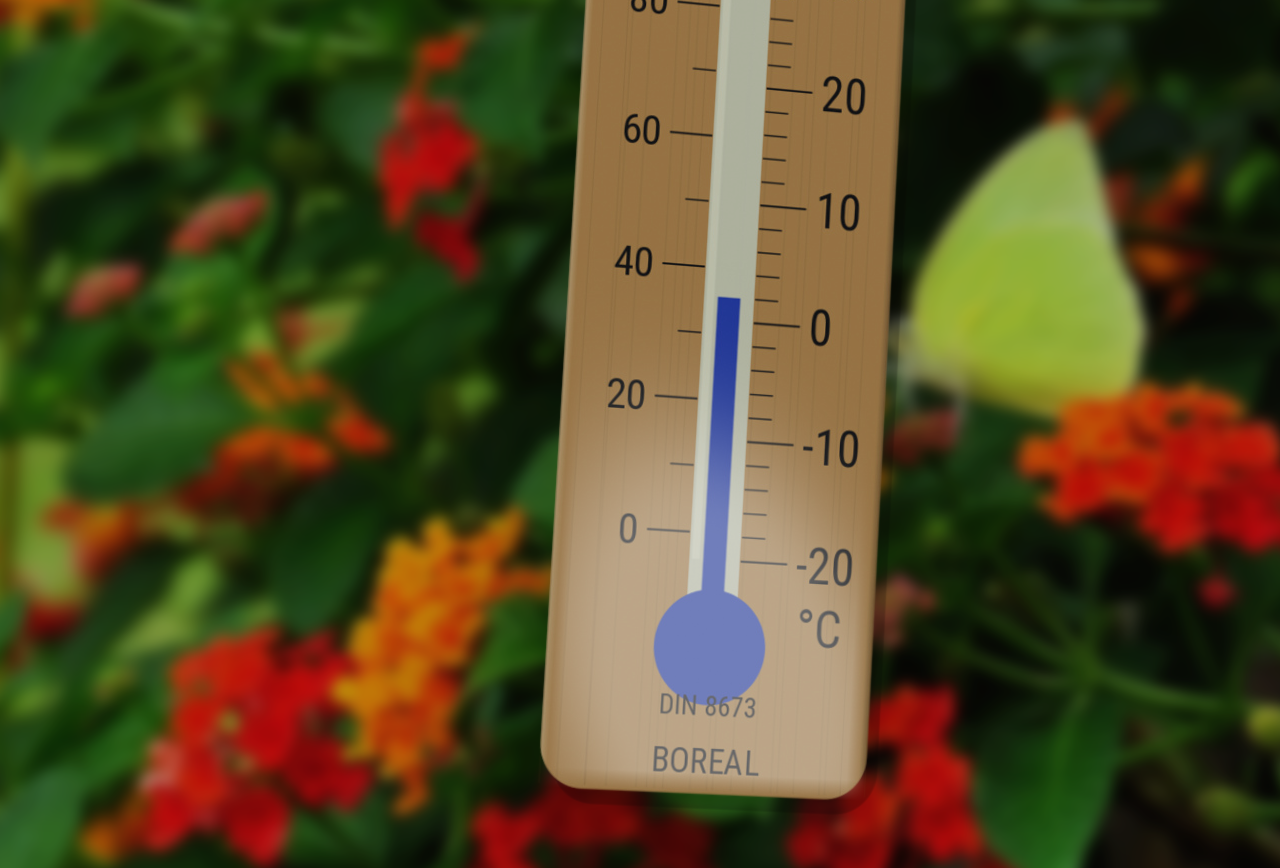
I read 2 °C
